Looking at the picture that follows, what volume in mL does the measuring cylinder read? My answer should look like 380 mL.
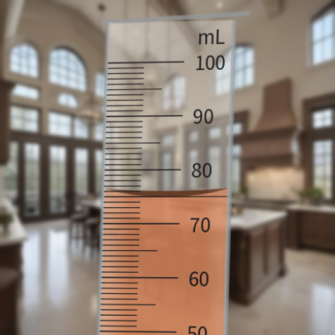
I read 75 mL
